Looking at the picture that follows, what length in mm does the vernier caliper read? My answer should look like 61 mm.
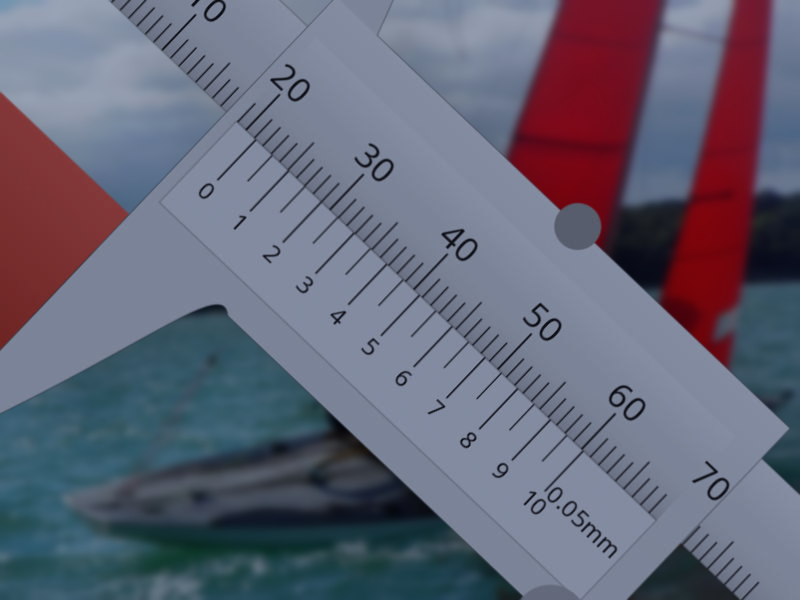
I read 21.2 mm
